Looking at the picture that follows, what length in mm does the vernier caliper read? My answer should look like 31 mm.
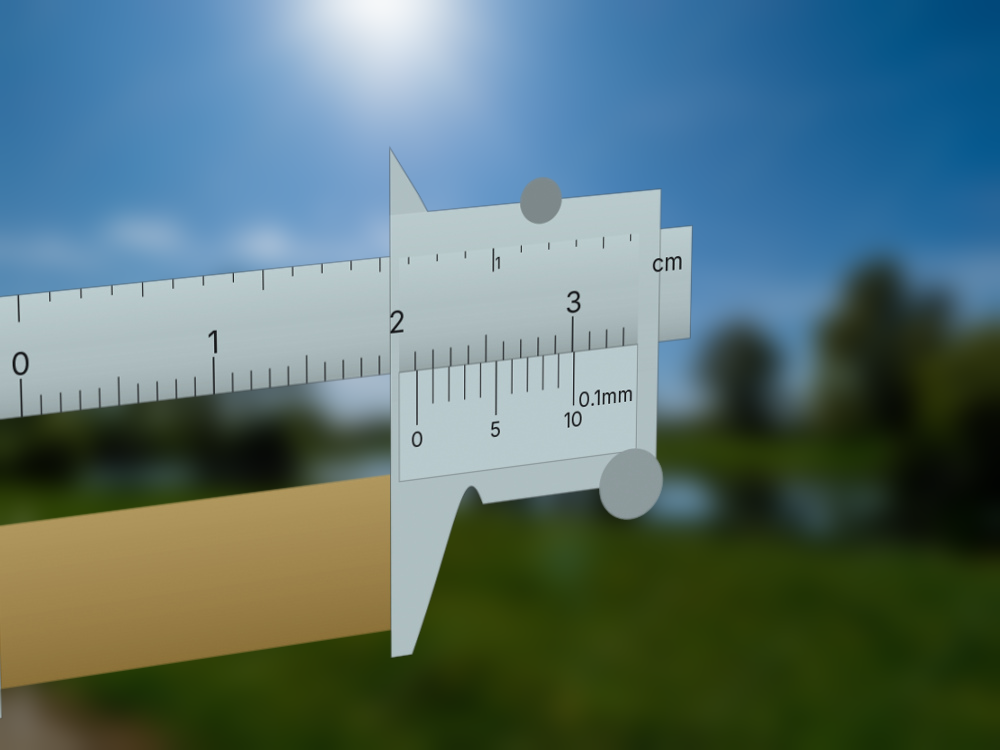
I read 21.1 mm
